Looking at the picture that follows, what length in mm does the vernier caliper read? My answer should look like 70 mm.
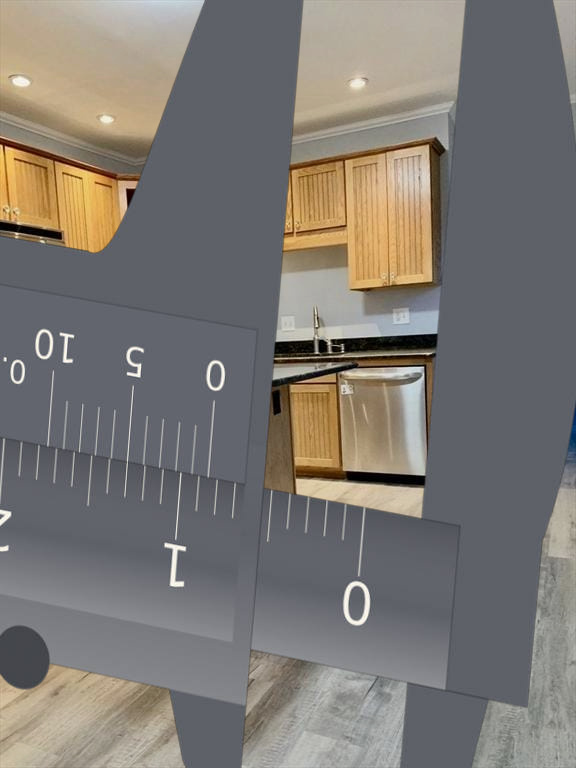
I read 8.5 mm
